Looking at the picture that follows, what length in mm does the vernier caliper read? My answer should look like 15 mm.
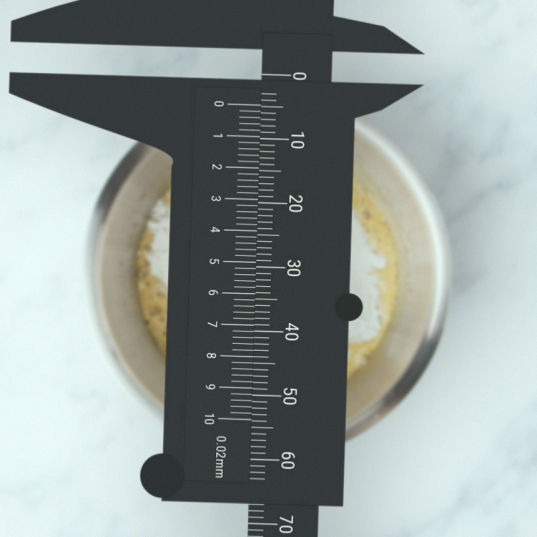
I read 4.8 mm
